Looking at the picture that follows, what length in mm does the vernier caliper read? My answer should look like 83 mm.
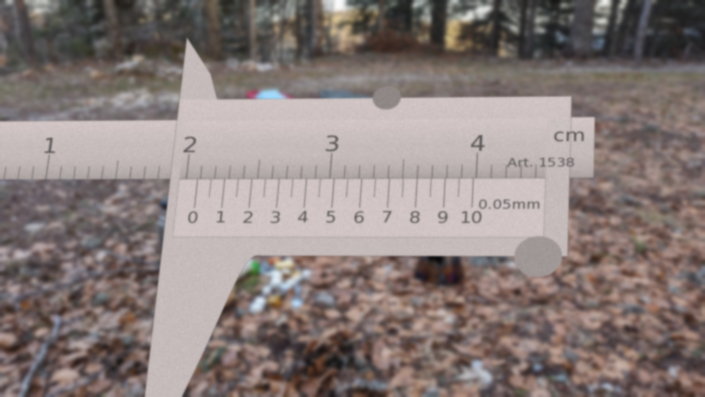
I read 20.8 mm
